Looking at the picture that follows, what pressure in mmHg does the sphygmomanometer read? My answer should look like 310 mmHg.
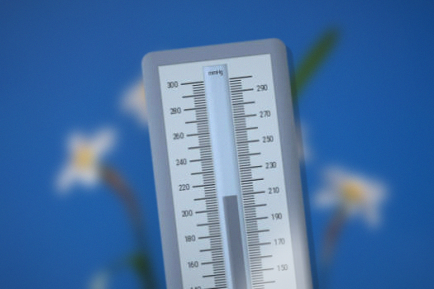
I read 210 mmHg
